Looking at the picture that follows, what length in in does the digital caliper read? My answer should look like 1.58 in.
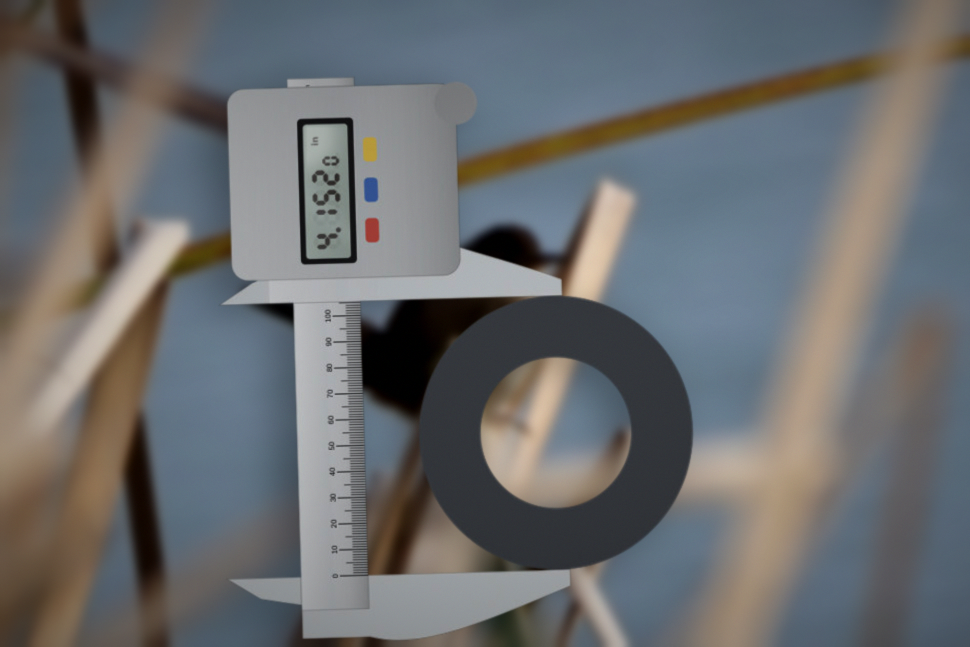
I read 4.1520 in
